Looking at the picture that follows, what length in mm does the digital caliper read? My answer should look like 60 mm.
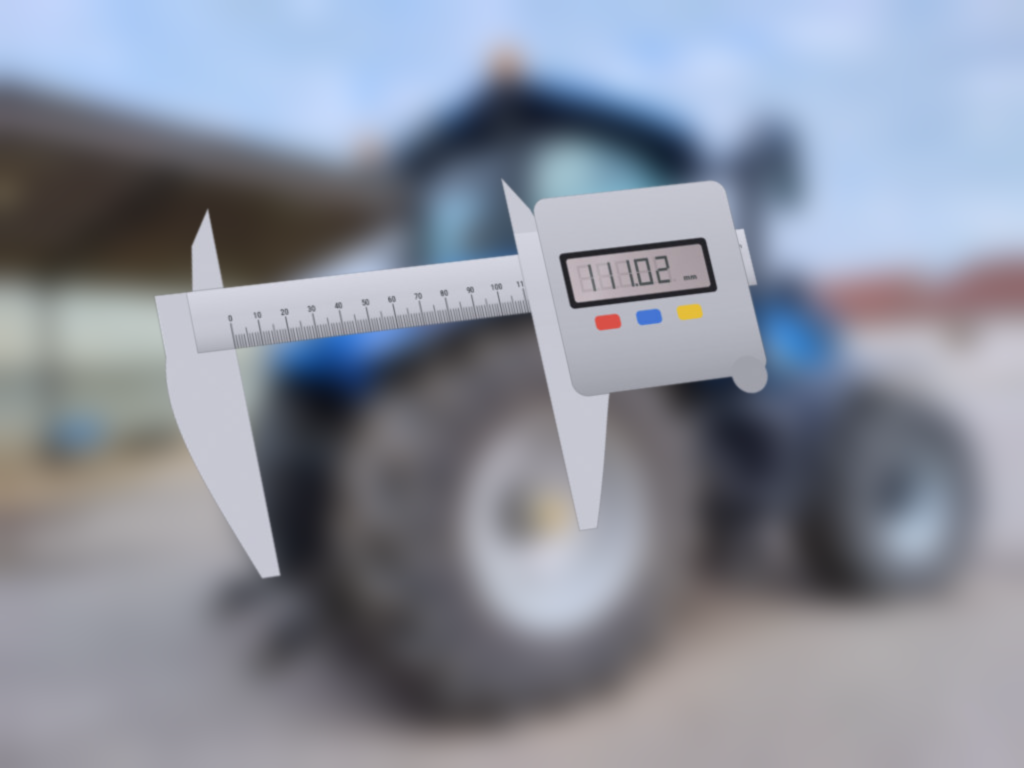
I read 111.02 mm
